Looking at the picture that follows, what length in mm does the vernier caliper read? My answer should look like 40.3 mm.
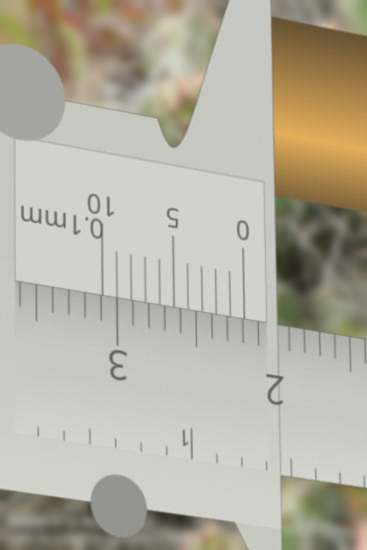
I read 21.9 mm
